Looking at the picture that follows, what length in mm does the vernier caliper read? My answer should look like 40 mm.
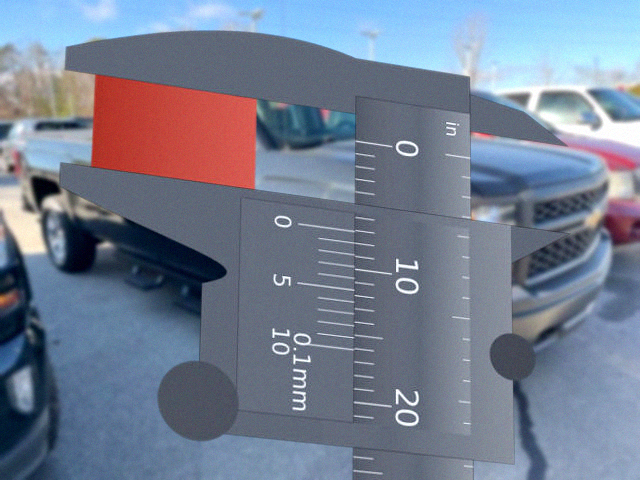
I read 7.1 mm
